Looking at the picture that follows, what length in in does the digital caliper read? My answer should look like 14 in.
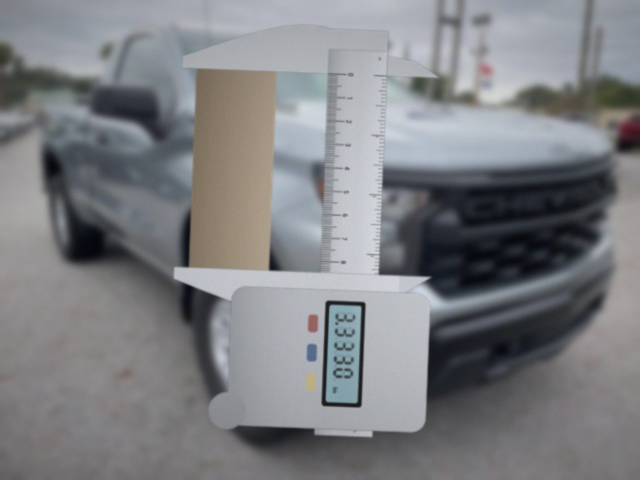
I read 3.3330 in
